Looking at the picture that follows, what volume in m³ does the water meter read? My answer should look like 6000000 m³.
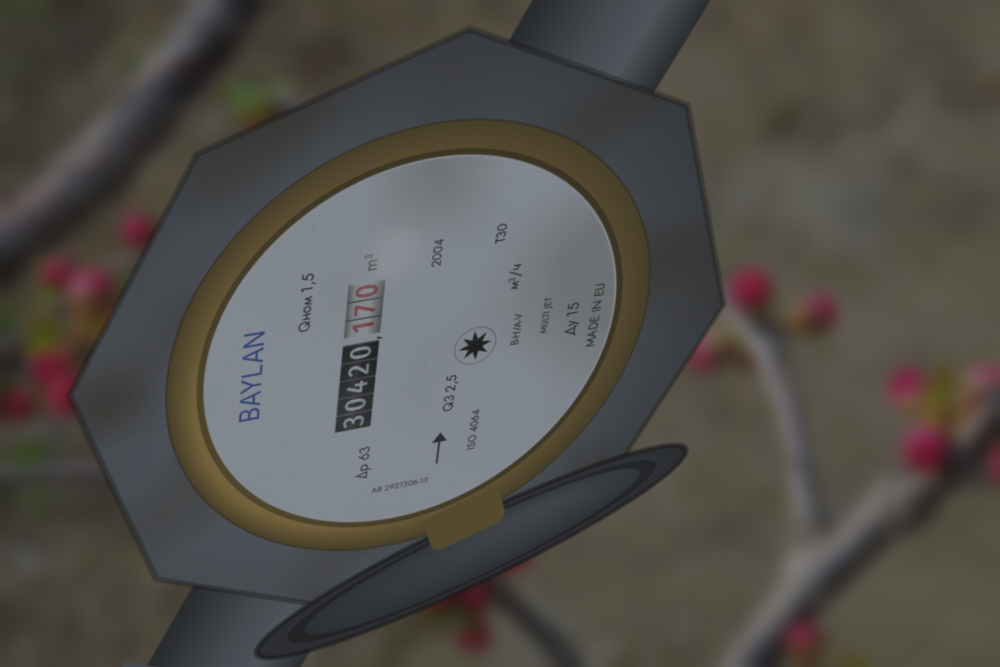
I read 30420.170 m³
